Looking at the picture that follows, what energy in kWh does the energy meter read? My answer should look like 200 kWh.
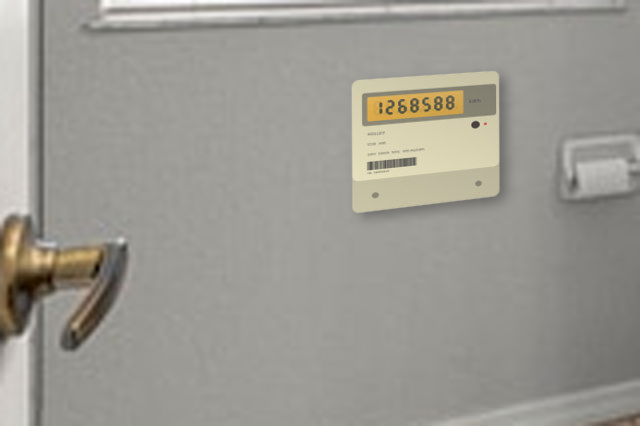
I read 1268588 kWh
